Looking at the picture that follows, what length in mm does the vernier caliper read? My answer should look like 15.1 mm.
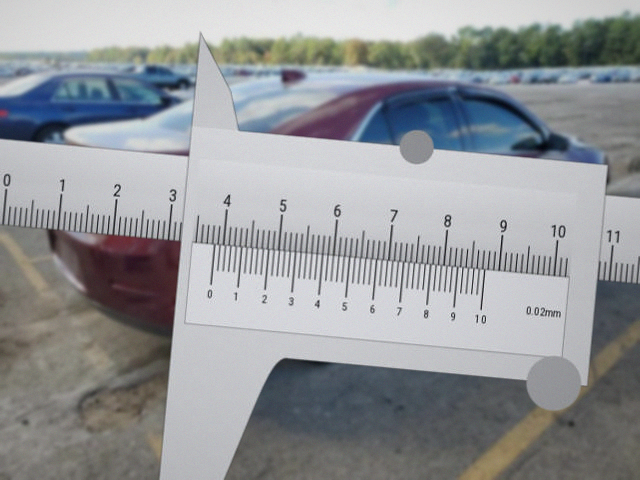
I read 38.4 mm
